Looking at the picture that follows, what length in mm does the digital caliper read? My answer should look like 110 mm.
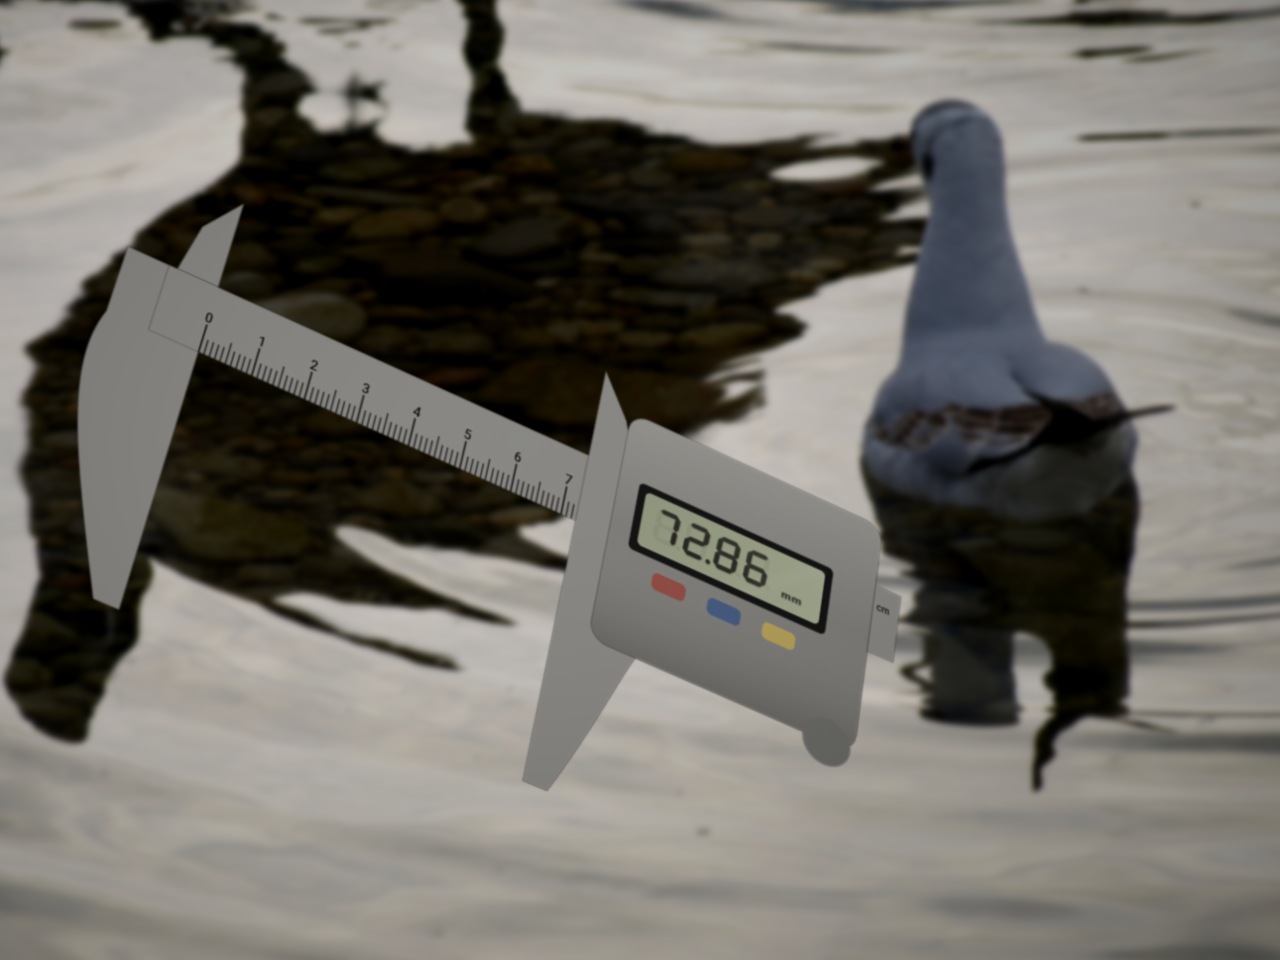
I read 72.86 mm
